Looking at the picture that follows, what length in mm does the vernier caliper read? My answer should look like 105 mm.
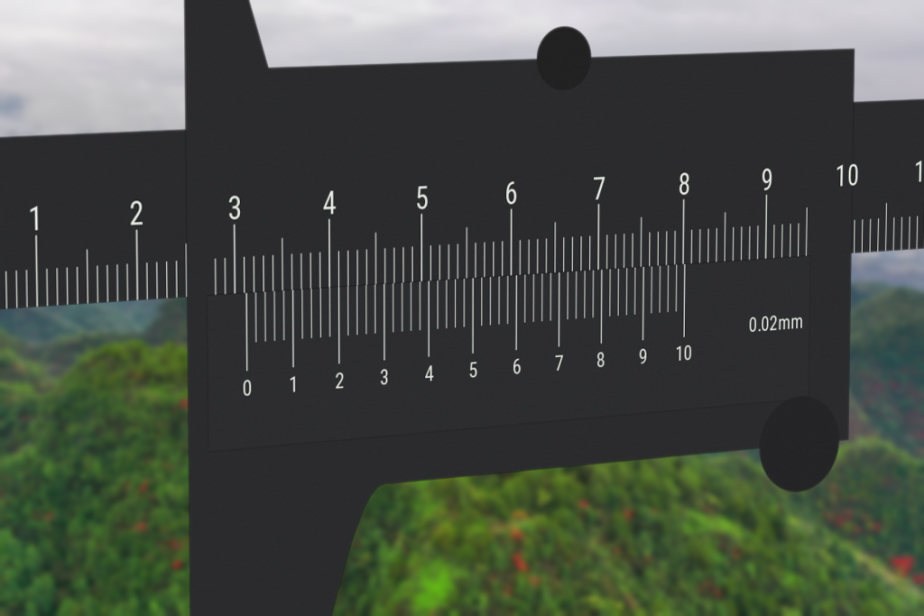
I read 31.2 mm
